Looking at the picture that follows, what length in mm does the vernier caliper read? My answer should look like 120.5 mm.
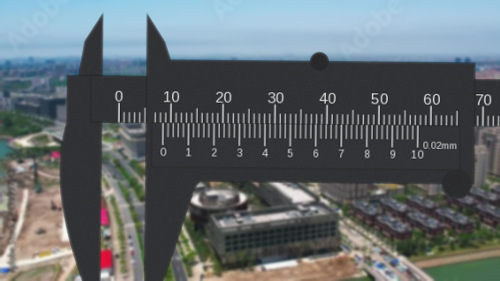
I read 8.5 mm
